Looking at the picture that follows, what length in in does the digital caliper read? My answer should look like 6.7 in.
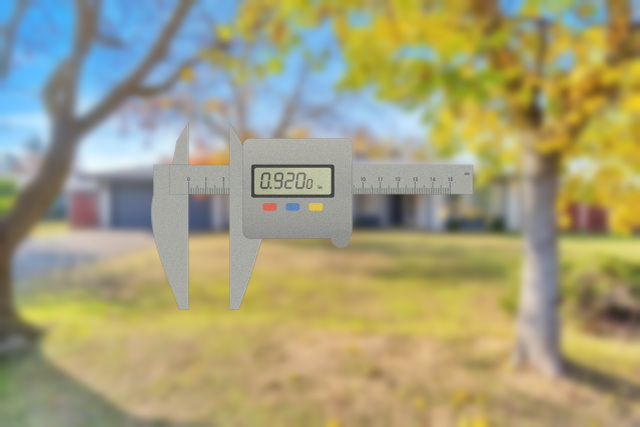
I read 0.9200 in
